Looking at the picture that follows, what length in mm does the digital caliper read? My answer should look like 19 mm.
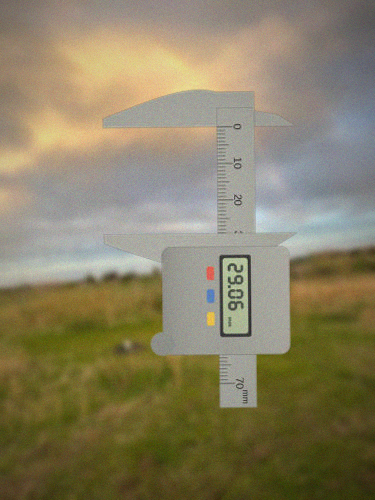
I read 29.06 mm
